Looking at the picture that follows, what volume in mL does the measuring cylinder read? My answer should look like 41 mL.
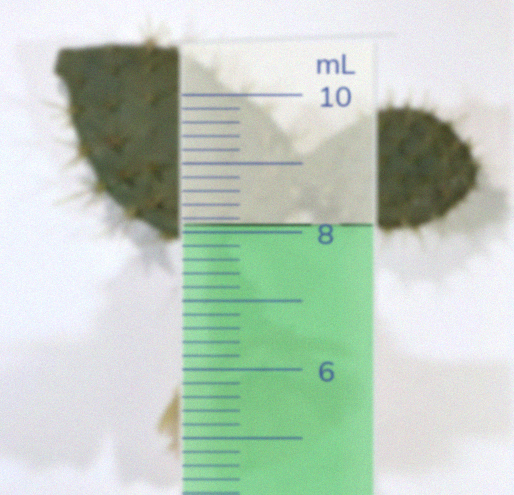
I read 8.1 mL
